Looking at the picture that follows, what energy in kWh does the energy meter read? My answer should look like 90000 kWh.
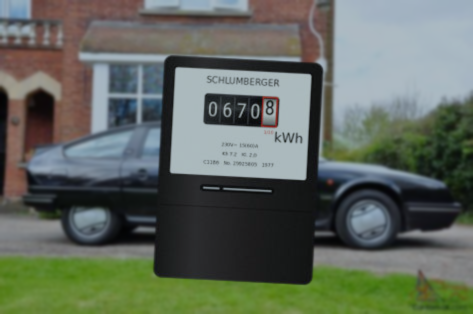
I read 670.8 kWh
